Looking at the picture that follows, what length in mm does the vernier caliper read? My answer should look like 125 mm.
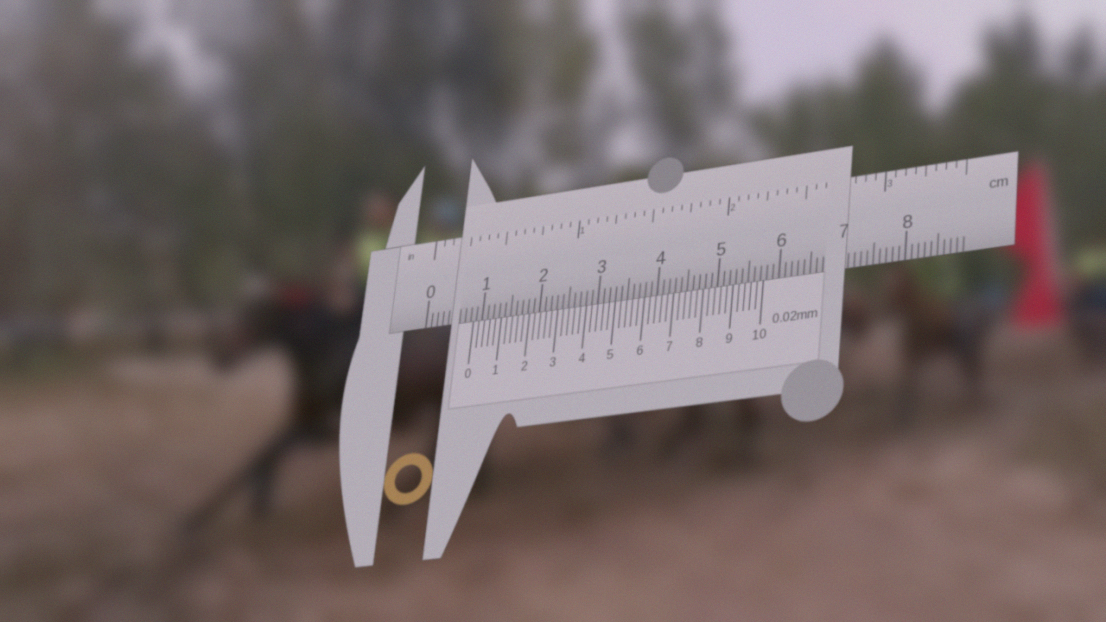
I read 8.5 mm
